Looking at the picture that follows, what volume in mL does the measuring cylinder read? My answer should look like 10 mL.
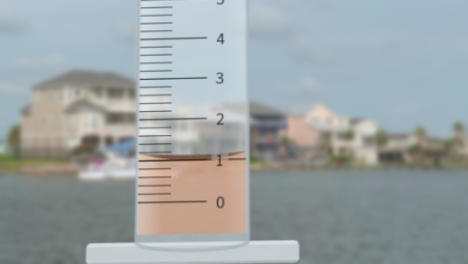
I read 1 mL
